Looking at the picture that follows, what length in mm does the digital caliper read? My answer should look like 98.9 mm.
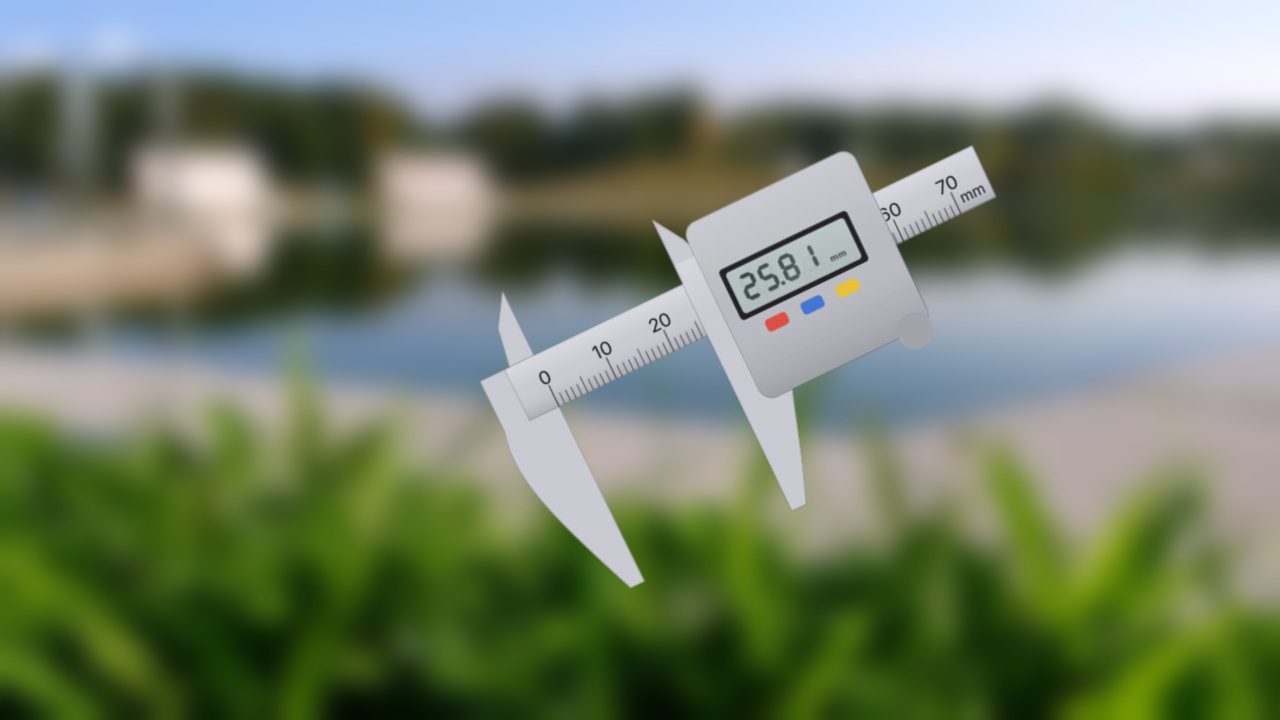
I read 25.81 mm
